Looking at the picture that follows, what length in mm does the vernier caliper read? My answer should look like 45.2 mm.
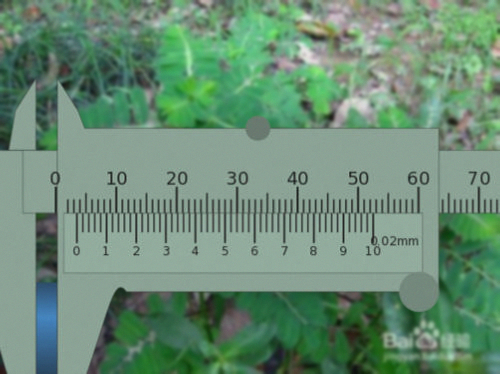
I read 3.5 mm
